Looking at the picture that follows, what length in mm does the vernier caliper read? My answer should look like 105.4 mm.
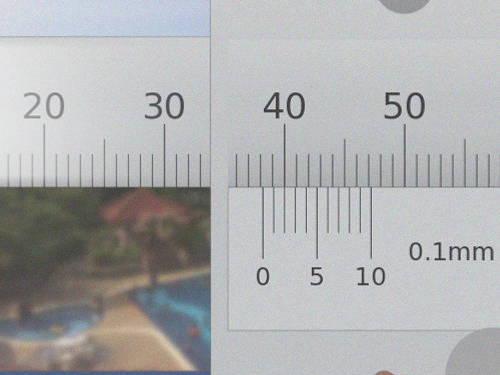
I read 38.2 mm
